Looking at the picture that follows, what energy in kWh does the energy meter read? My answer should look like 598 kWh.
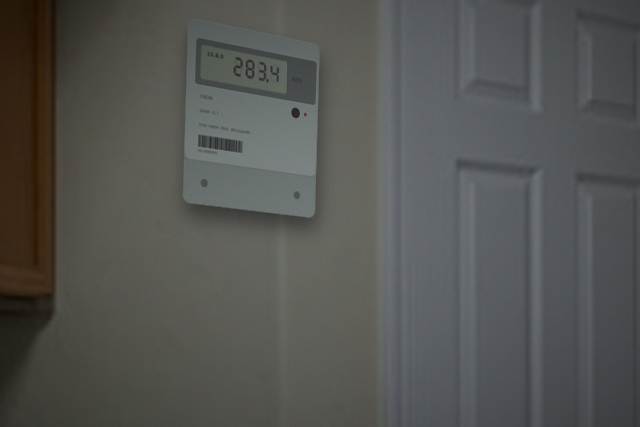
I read 283.4 kWh
